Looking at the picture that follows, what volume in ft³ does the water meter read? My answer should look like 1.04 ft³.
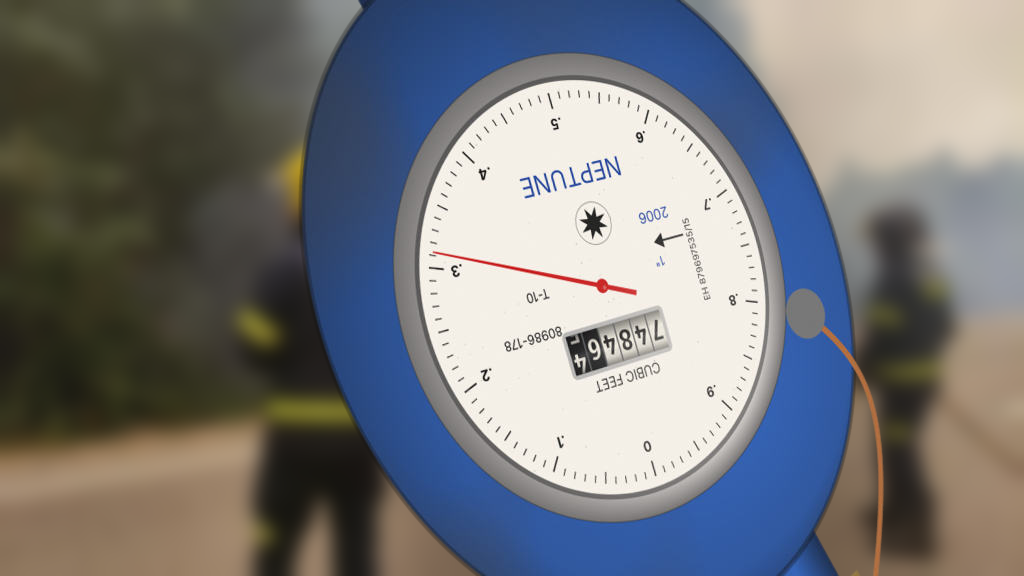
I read 748464.31 ft³
